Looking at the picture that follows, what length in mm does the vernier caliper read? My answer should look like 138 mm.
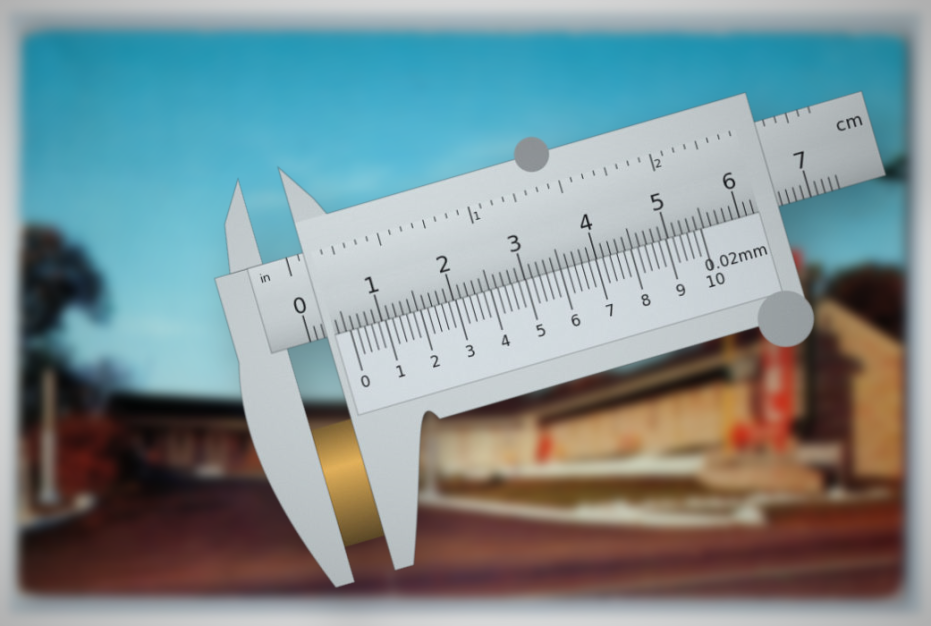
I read 5.6 mm
